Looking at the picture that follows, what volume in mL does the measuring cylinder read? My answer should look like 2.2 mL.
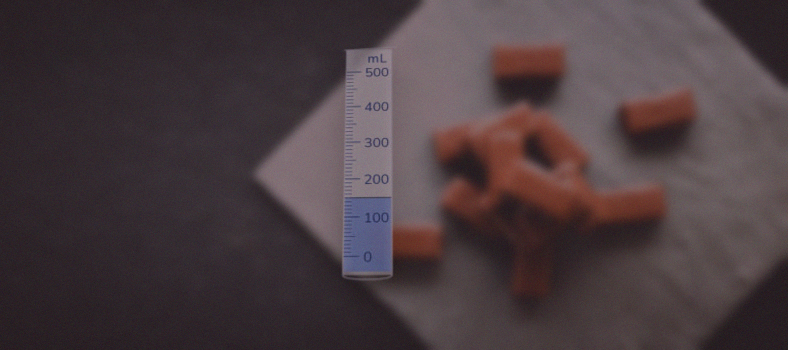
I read 150 mL
